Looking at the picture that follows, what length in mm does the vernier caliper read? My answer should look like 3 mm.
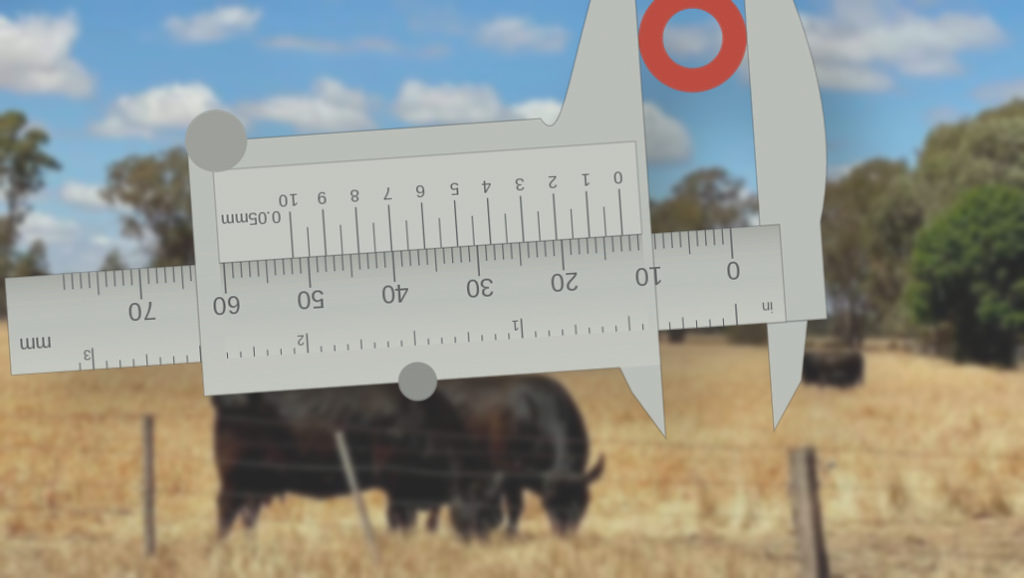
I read 12.8 mm
